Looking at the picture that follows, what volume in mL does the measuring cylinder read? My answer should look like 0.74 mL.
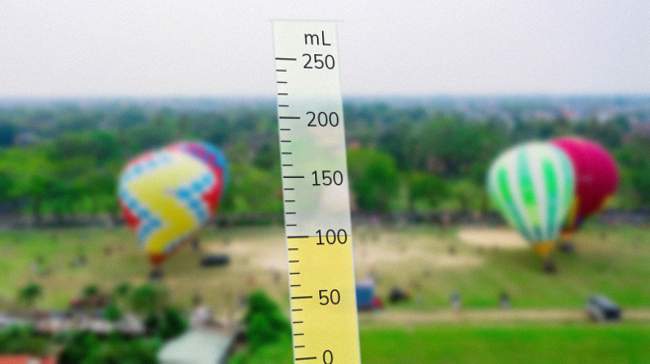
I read 100 mL
